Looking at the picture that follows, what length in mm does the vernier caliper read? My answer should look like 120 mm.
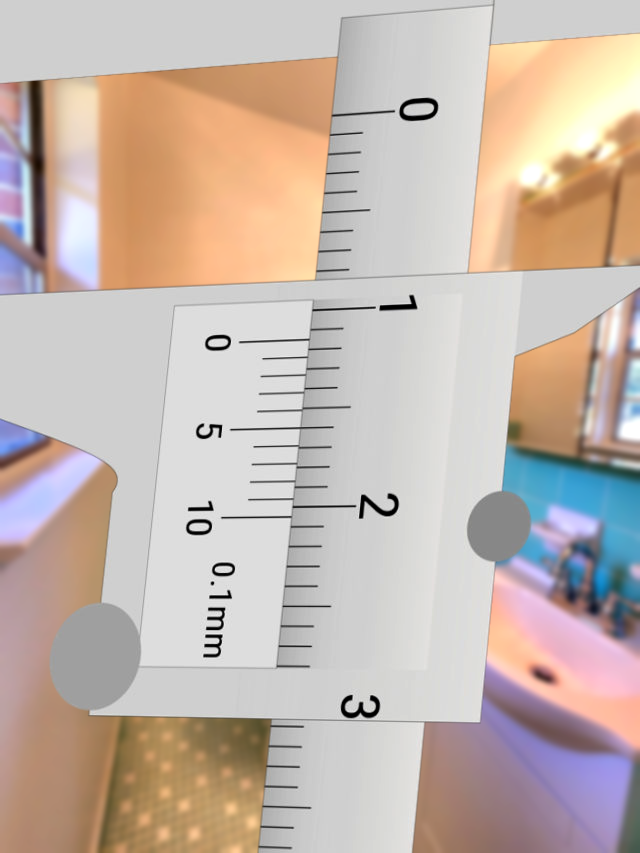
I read 11.5 mm
